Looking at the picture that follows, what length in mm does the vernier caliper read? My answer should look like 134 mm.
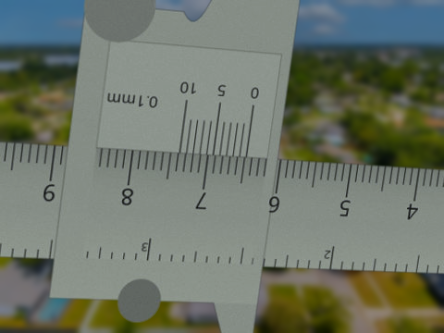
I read 64.8 mm
